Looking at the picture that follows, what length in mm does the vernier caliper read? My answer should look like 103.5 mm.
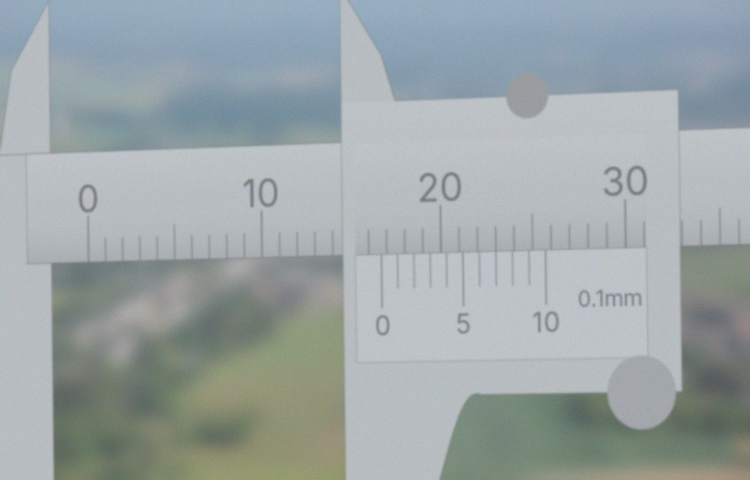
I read 16.7 mm
